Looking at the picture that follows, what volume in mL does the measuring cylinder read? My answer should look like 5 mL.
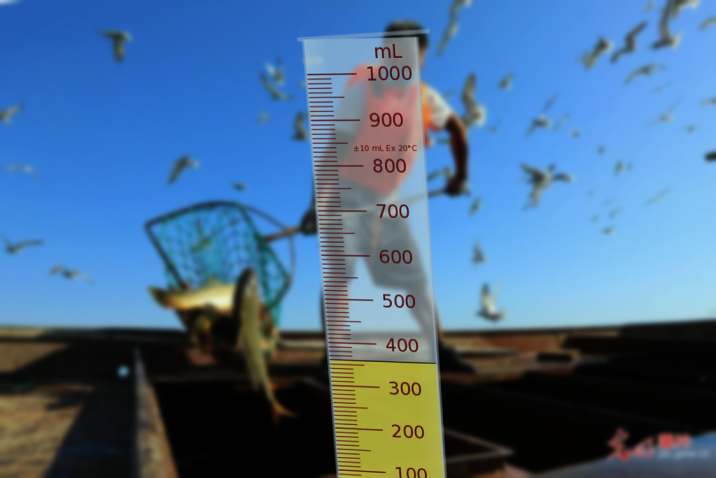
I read 360 mL
